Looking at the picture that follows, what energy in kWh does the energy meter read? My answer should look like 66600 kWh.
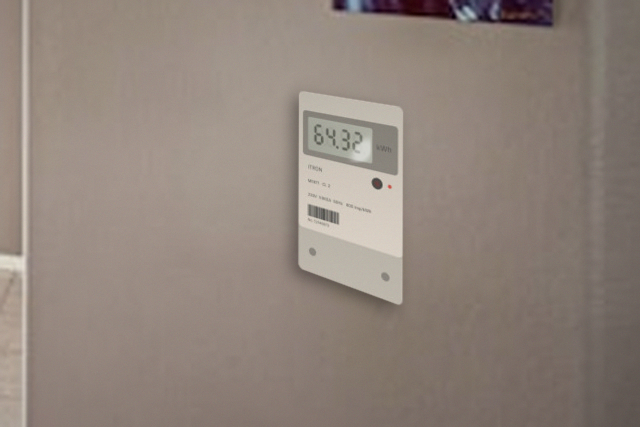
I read 64.32 kWh
